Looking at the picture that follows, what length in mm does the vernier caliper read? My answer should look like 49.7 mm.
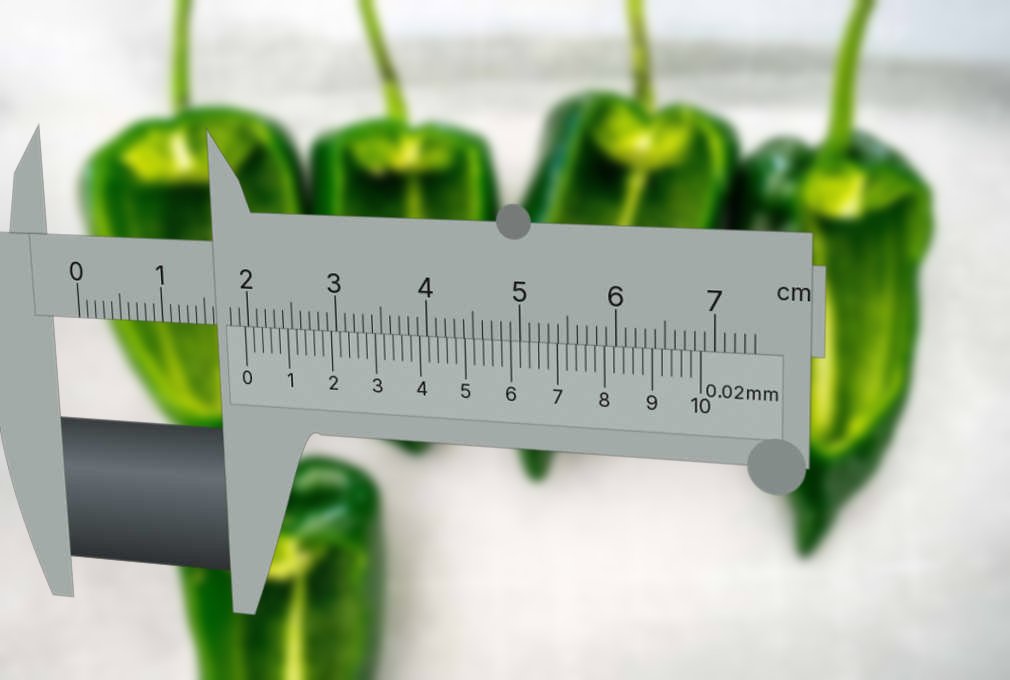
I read 19.6 mm
